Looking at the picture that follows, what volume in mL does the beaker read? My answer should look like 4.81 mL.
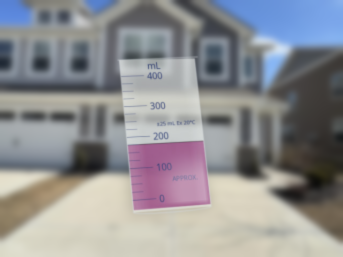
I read 175 mL
